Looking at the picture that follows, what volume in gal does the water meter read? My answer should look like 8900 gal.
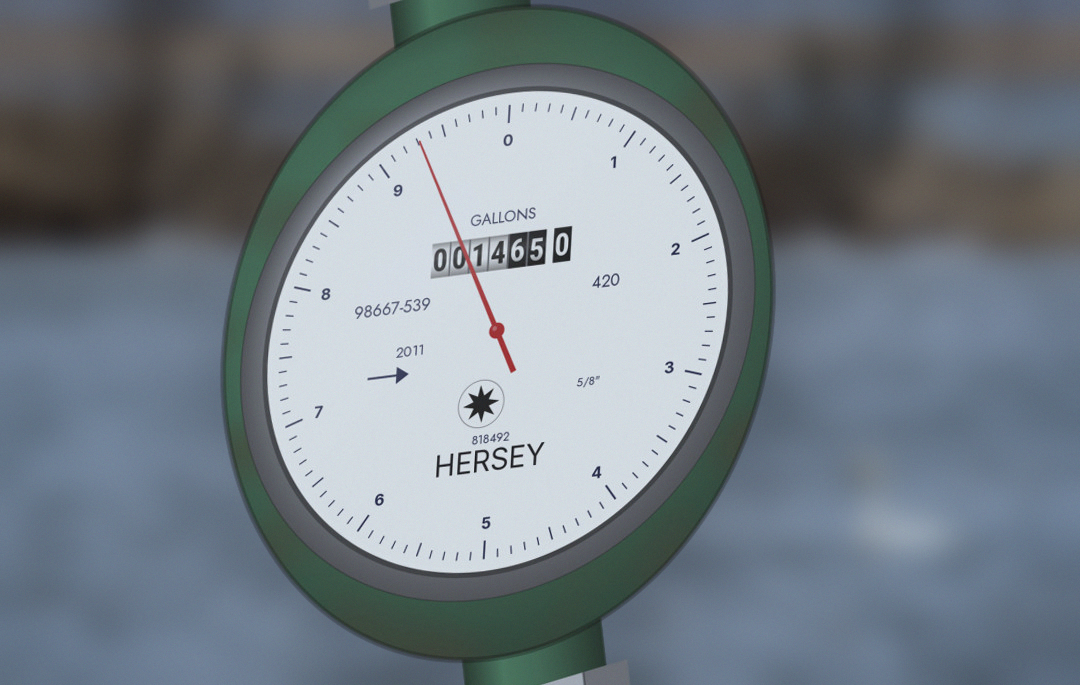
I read 14649.3 gal
